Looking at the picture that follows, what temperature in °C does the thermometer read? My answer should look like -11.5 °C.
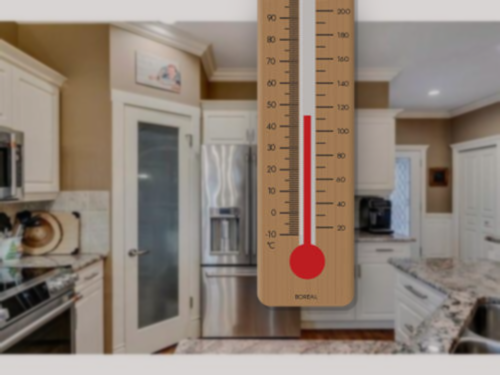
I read 45 °C
